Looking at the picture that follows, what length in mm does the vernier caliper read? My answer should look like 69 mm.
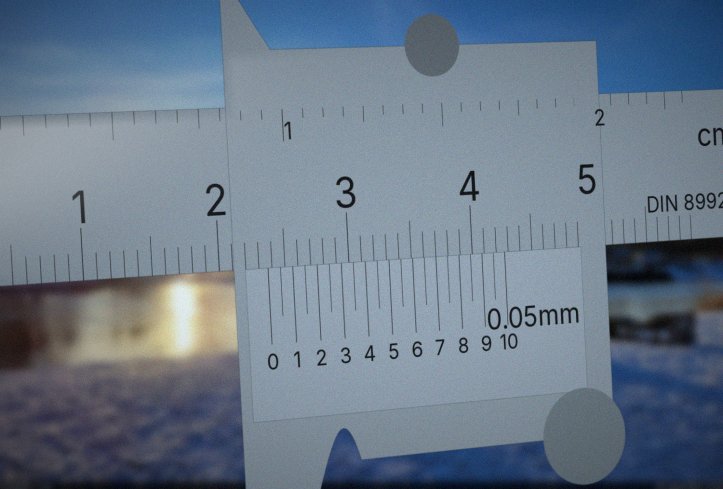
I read 23.7 mm
